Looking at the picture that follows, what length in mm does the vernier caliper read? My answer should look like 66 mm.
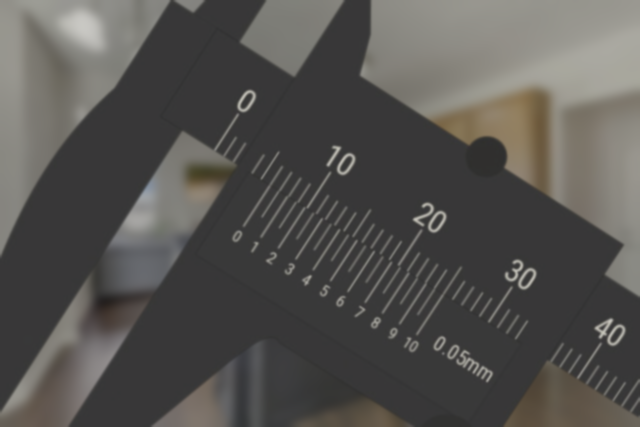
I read 6.0 mm
